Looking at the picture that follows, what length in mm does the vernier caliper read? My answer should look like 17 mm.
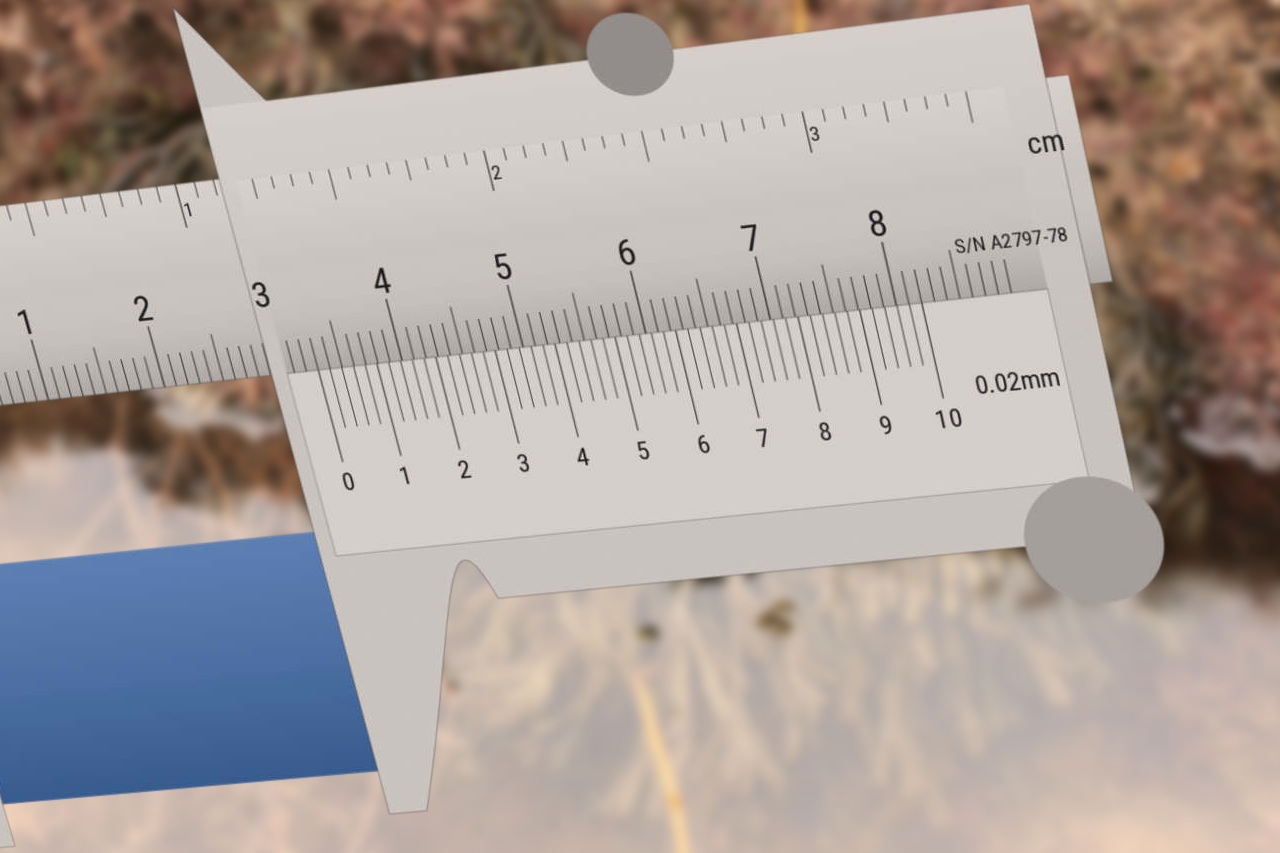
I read 33.0 mm
